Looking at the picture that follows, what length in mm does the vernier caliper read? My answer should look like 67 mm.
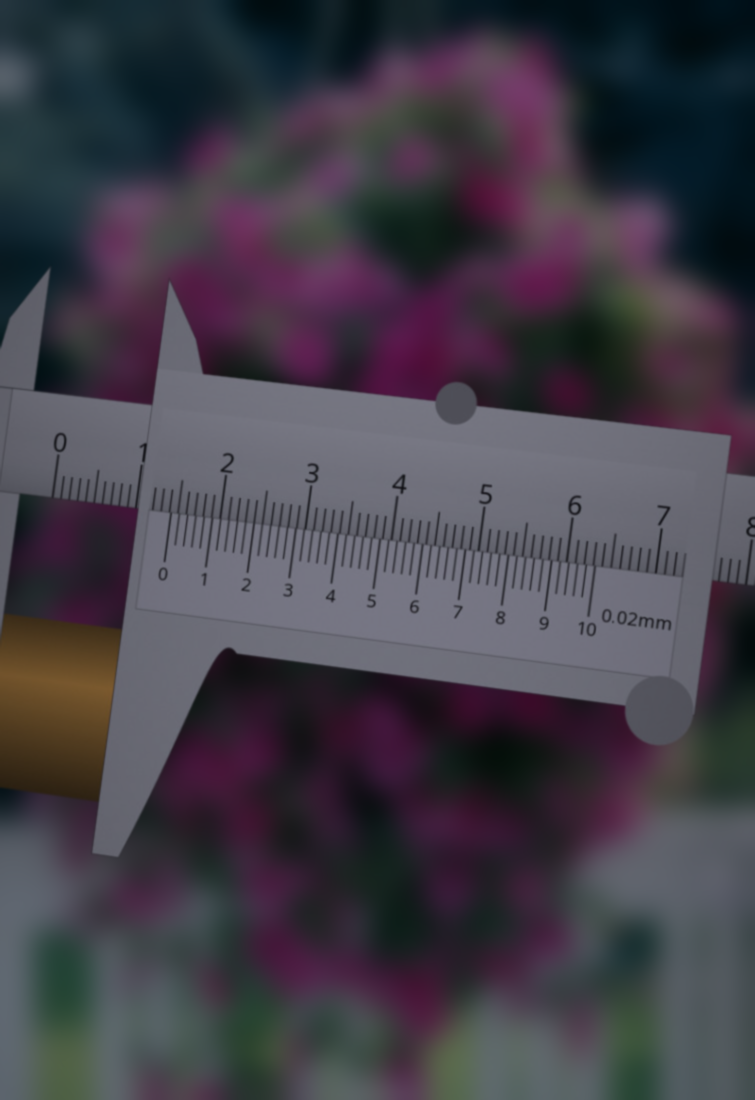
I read 14.2 mm
